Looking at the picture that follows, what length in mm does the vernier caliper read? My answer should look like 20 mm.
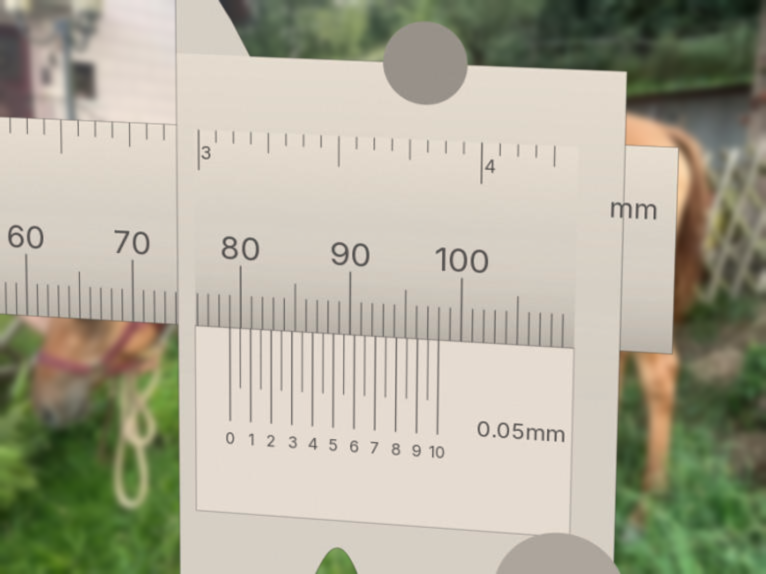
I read 79.0 mm
